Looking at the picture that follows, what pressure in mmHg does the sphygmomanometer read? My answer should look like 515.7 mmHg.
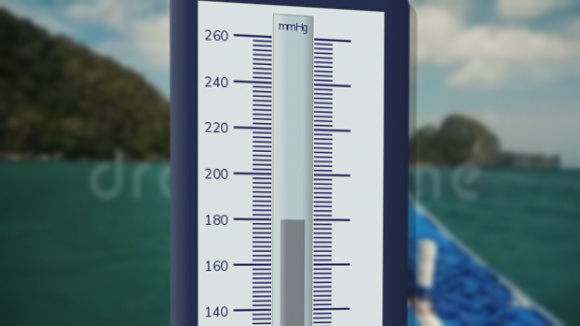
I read 180 mmHg
